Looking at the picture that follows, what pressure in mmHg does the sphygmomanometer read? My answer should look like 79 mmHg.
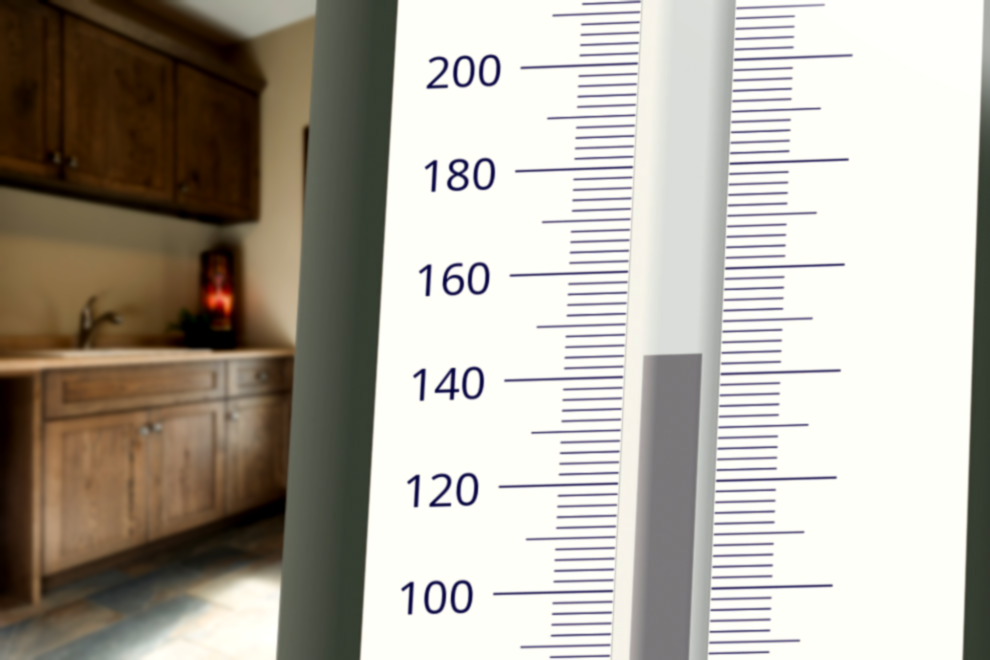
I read 144 mmHg
